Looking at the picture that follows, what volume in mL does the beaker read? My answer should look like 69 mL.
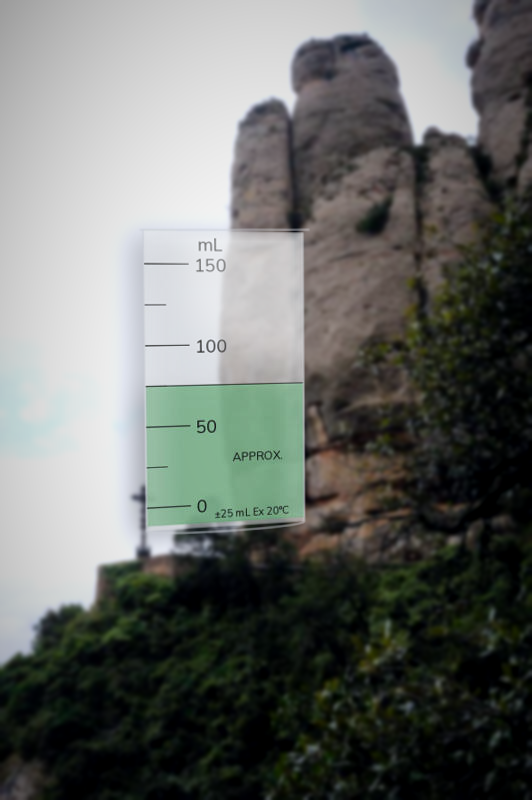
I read 75 mL
